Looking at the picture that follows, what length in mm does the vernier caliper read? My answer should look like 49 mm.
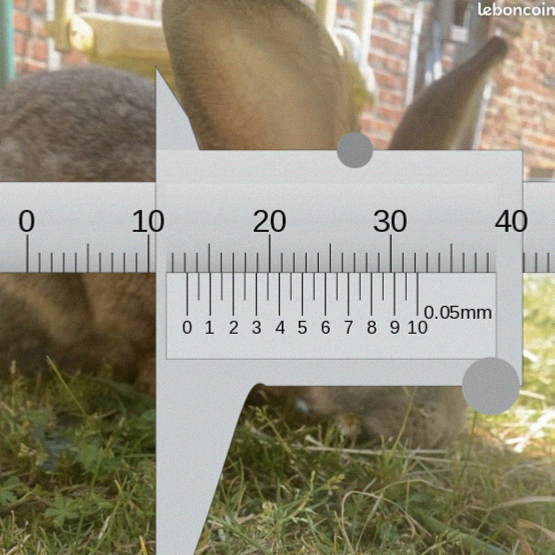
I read 13.2 mm
